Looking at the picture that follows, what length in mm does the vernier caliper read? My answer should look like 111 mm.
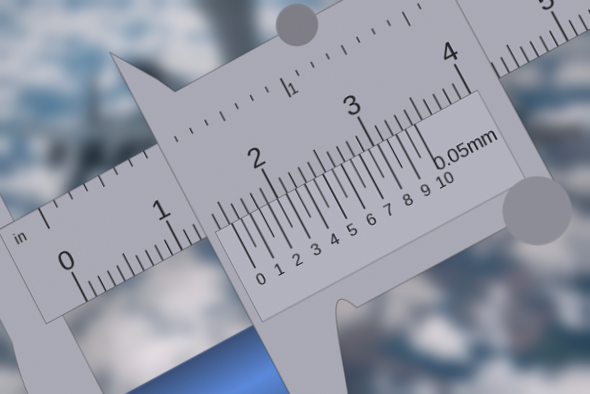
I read 15.2 mm
